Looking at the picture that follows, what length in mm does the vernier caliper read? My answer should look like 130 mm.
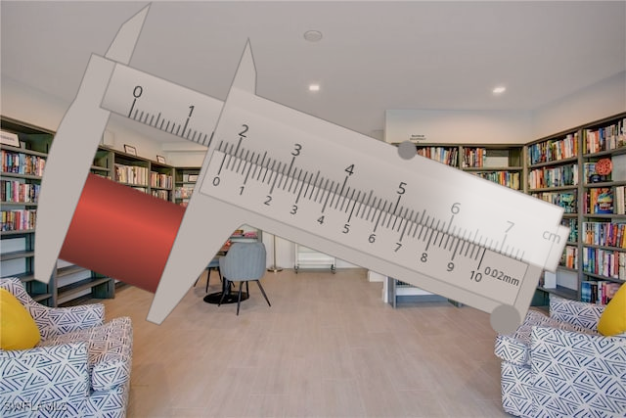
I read 18.4 mm
